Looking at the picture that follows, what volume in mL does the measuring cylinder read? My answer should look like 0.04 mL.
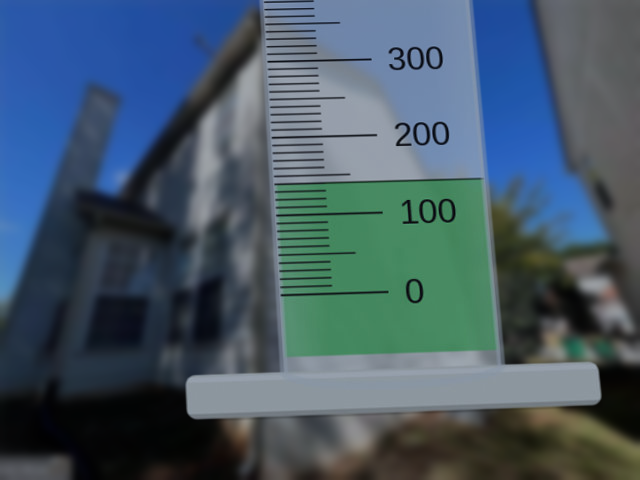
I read 140 mL
